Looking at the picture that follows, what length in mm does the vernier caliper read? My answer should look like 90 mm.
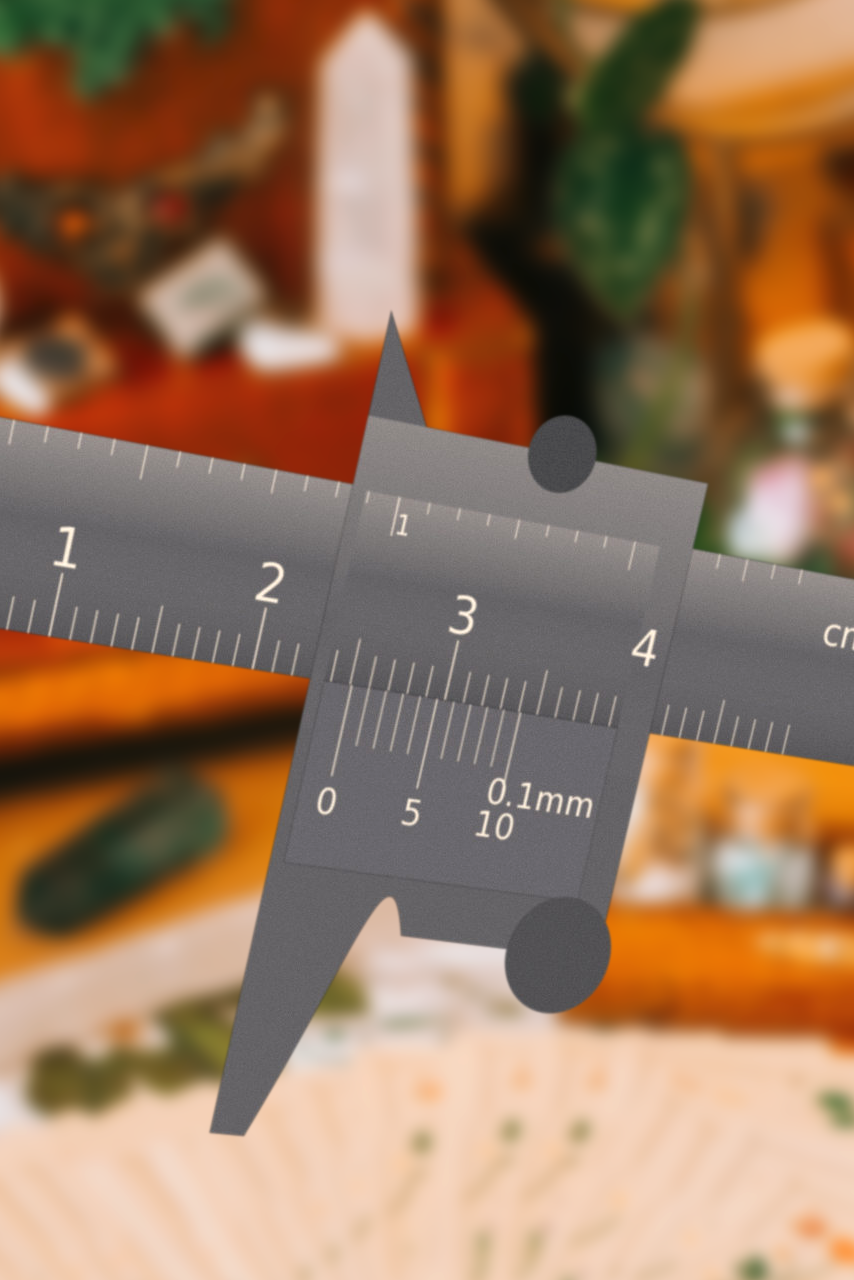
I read 25.1 mm
